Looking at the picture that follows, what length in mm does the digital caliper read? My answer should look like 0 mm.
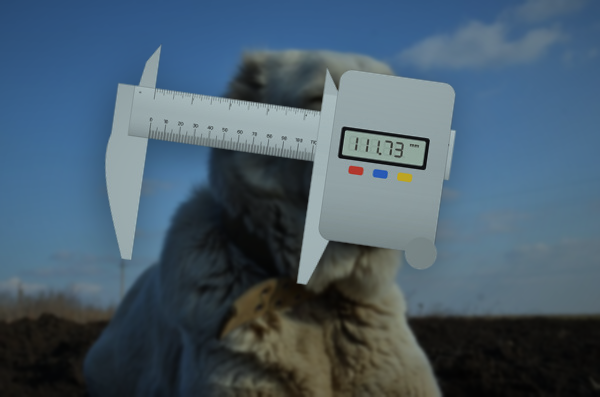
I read 111.73 mm
